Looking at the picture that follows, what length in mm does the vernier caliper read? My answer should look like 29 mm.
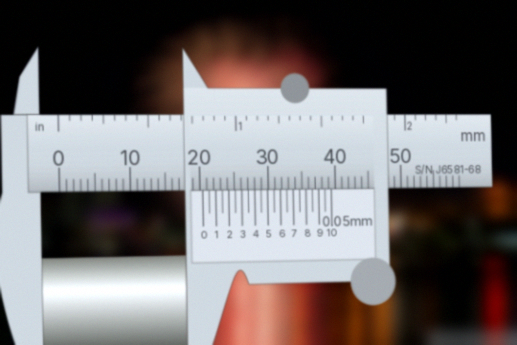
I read 20.4 mm
